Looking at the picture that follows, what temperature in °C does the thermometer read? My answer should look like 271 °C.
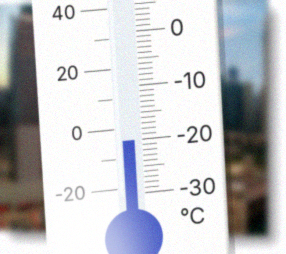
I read -20 °C
